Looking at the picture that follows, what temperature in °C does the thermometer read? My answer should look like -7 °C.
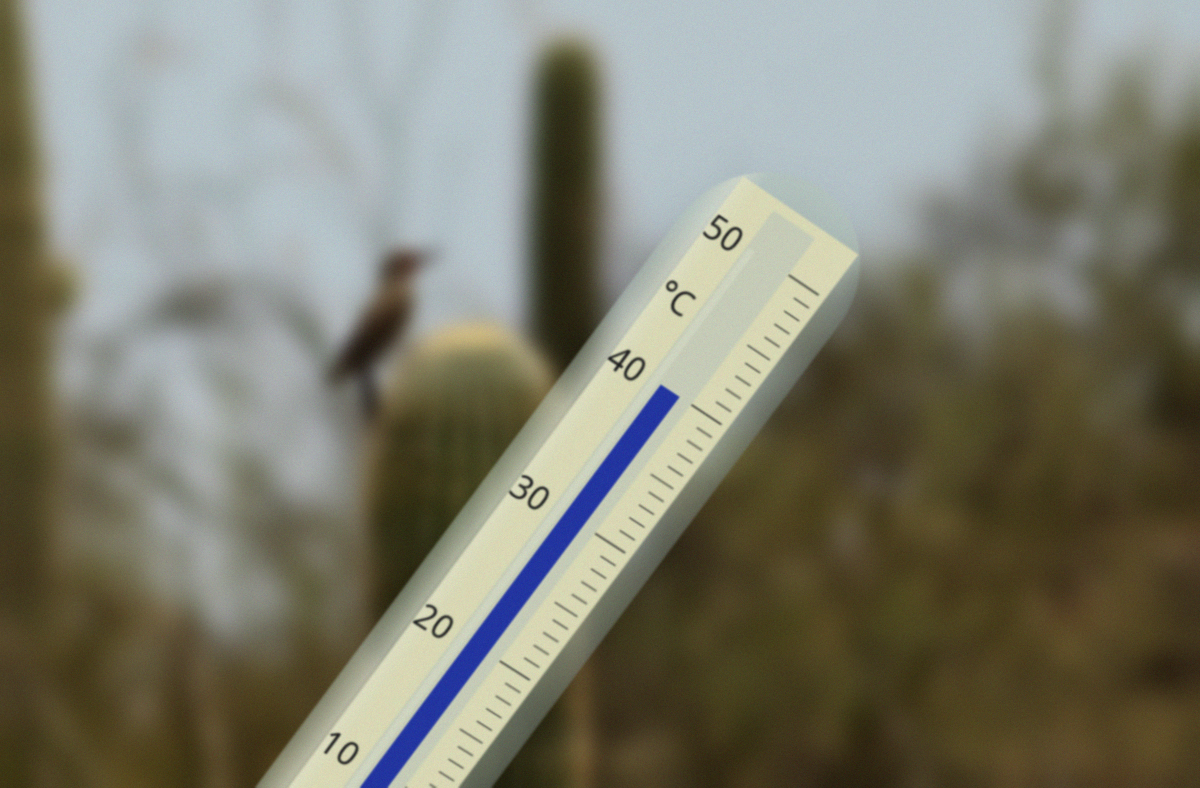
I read 40 °C
